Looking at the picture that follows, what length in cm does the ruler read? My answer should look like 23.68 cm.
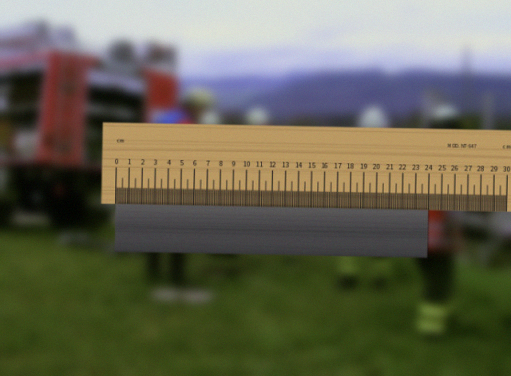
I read 24 cm
